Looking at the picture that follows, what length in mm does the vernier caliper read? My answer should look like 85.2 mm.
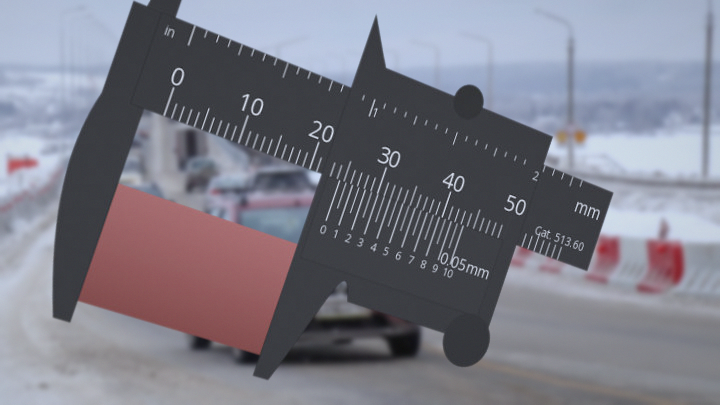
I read 24.4 mm
